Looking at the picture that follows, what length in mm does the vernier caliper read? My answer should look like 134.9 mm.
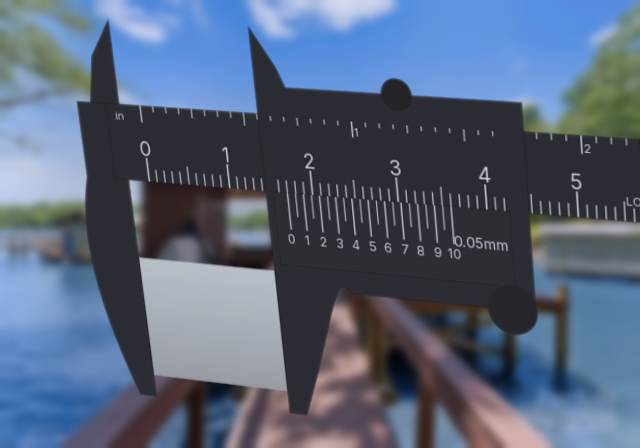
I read 17.0 mm
